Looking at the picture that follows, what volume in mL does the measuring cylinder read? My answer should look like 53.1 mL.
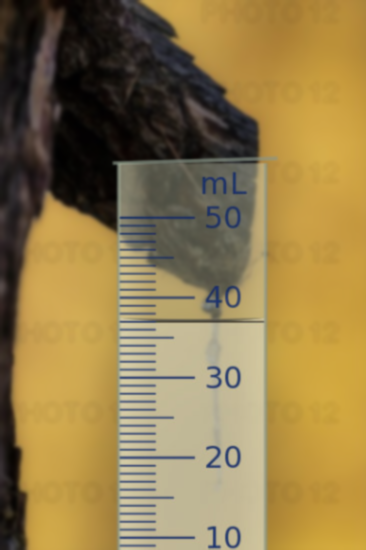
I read 37 mL
